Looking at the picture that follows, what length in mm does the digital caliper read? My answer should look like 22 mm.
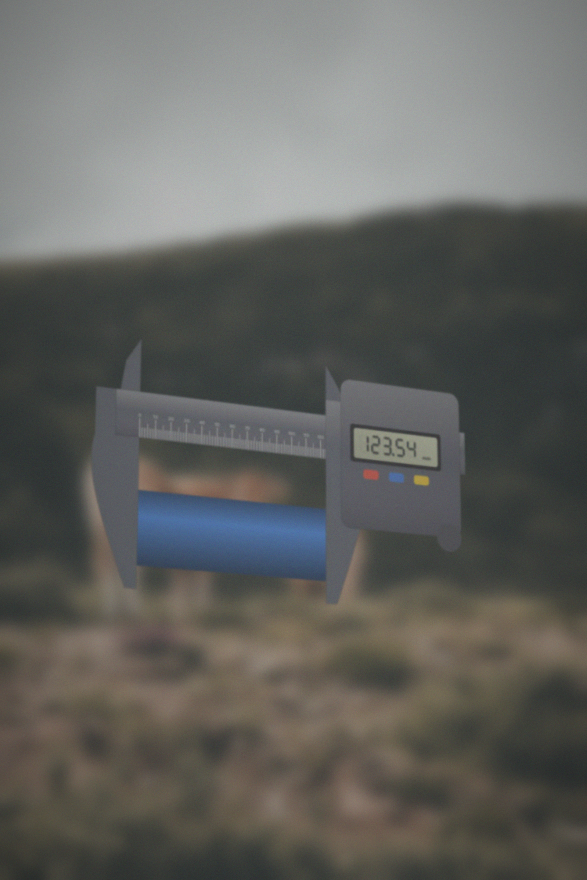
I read 123.54 mm
